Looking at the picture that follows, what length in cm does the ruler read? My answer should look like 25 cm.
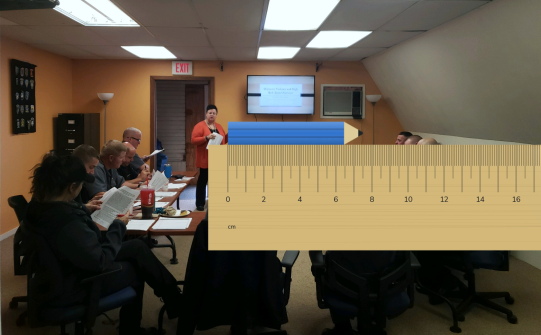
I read 7.5 cm
